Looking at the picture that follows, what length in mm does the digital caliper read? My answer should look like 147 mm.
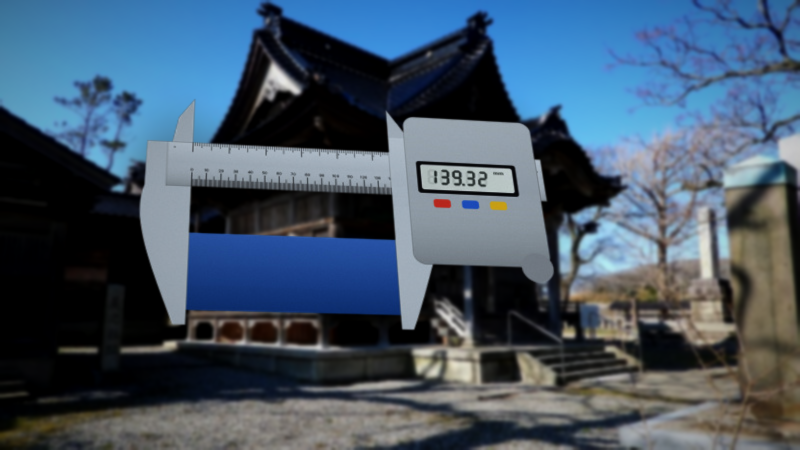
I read 139.32 mm
